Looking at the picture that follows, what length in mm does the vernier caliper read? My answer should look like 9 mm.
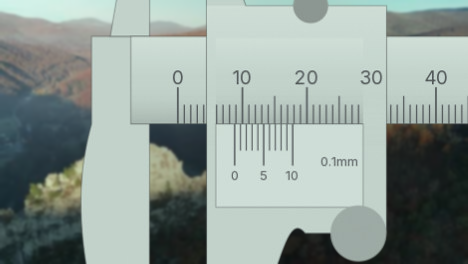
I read 8.8 mm
